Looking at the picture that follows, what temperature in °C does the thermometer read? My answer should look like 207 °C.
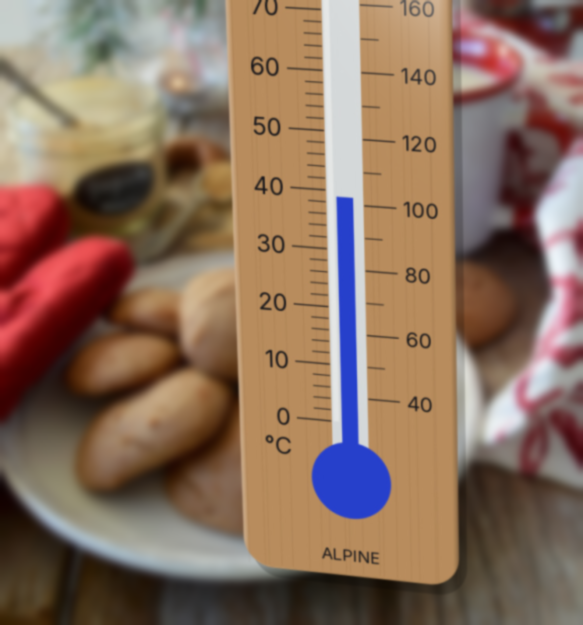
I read 39 °C
